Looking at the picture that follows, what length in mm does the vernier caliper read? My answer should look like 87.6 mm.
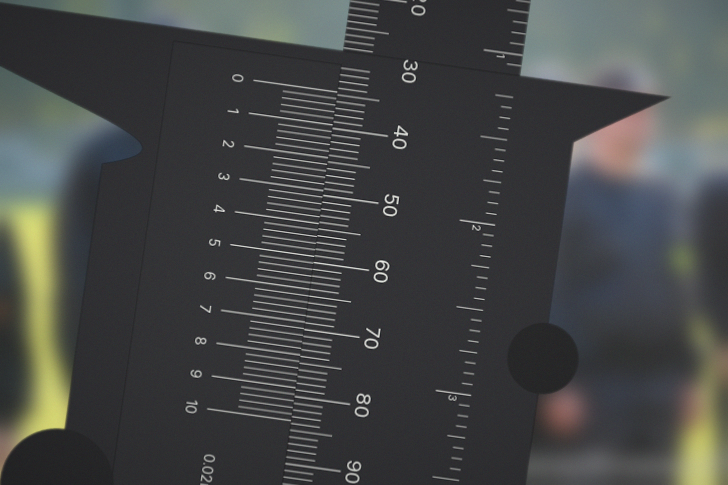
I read 34.6 mm
